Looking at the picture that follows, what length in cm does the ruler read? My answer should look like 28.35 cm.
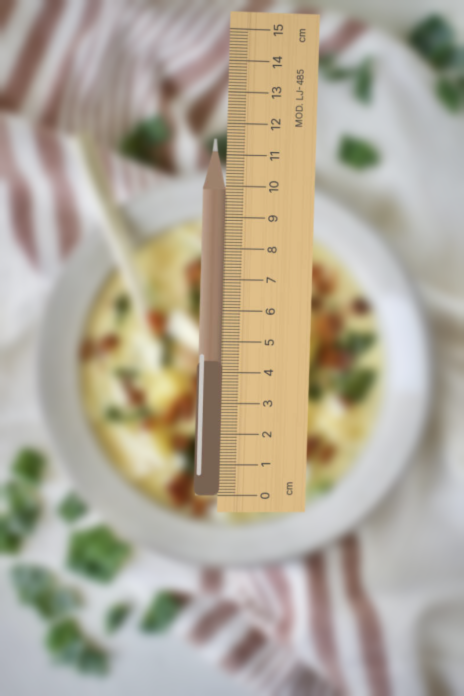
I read 11.5 cm
